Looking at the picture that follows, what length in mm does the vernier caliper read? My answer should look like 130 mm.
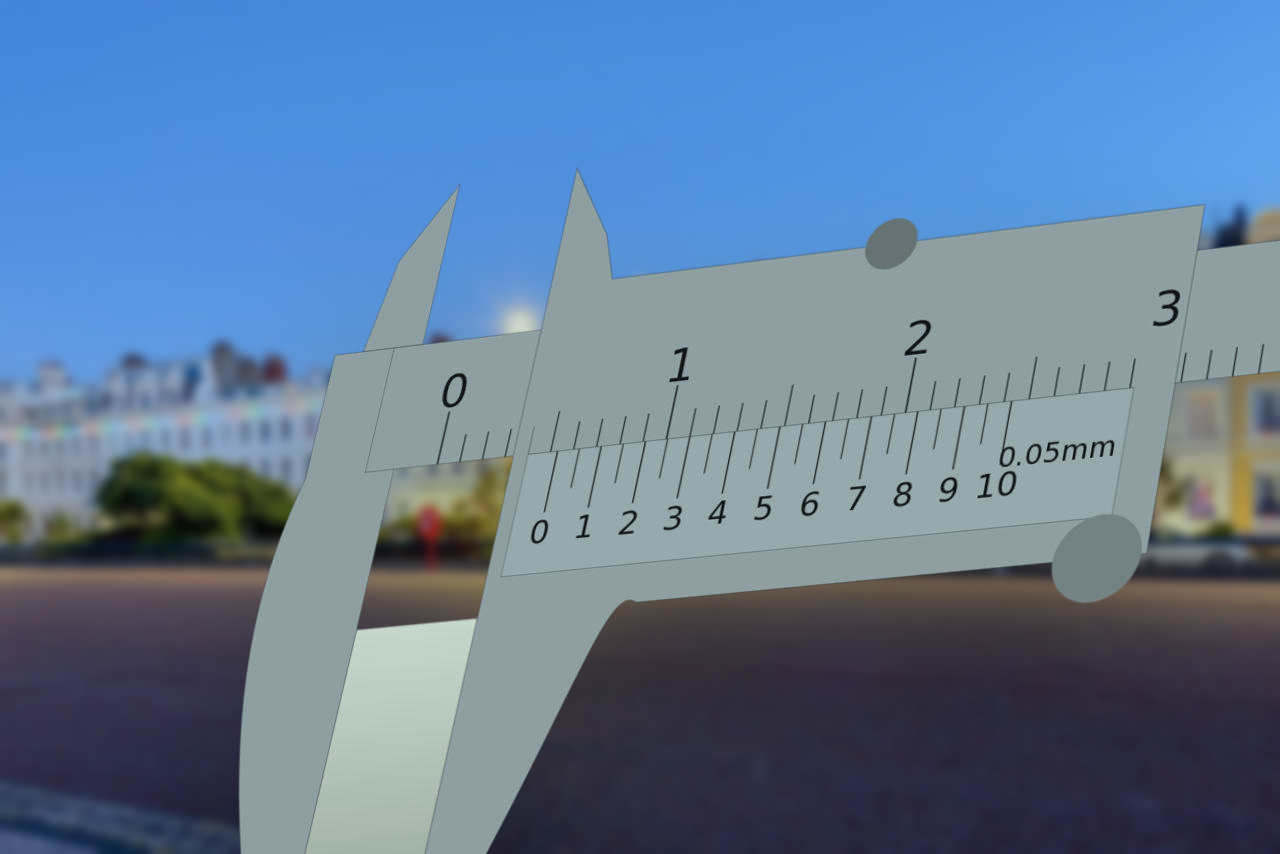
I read 5.3 mm
